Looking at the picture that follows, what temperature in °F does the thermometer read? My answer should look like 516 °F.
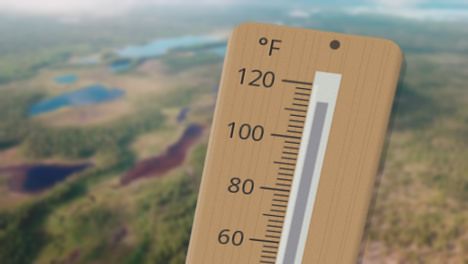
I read 114 °F
